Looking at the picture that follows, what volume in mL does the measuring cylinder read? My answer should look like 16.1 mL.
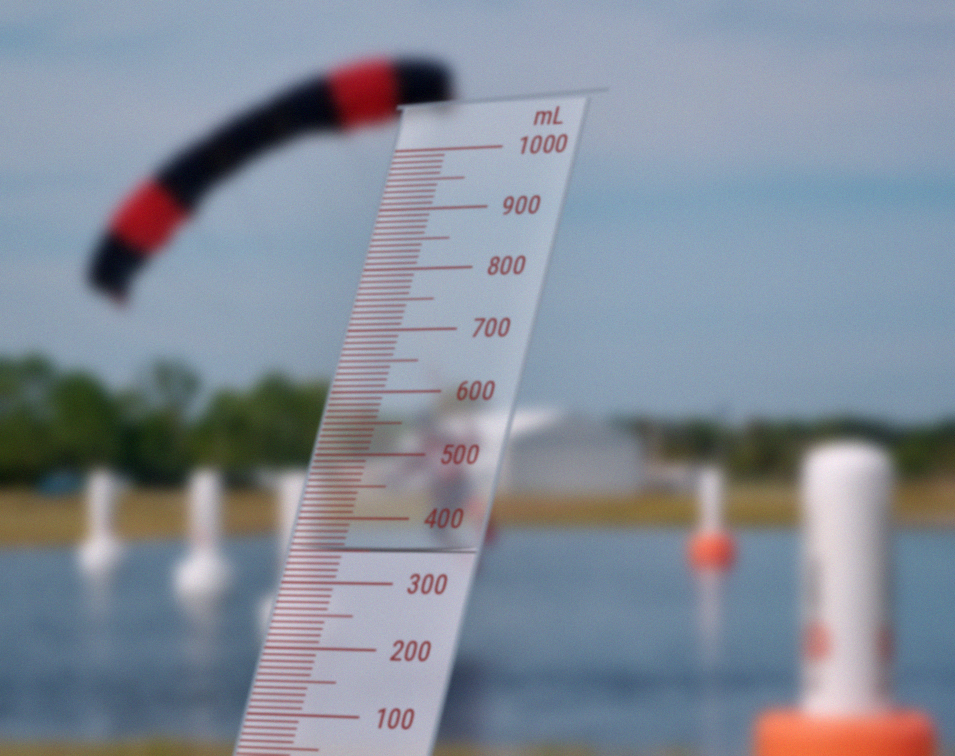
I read 350 mL
